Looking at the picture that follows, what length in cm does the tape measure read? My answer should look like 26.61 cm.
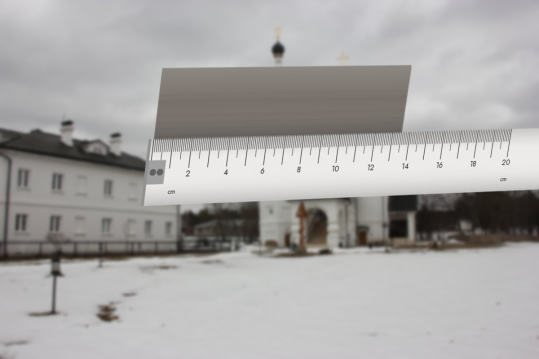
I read 13.5 cm
